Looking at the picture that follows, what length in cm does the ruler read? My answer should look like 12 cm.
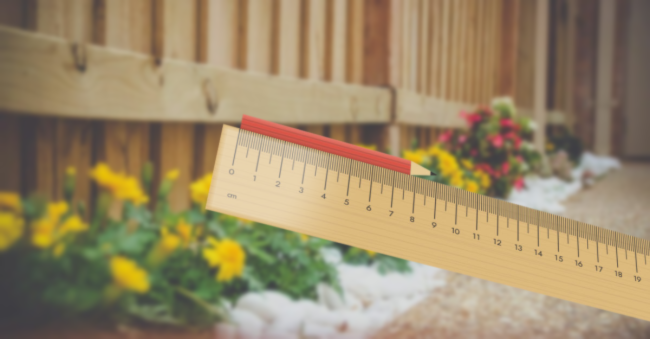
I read 9 cm
